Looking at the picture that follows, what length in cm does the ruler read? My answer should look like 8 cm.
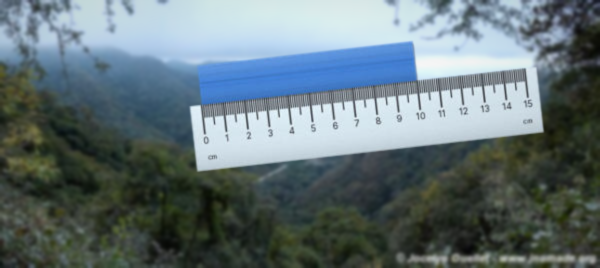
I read 10 cm
